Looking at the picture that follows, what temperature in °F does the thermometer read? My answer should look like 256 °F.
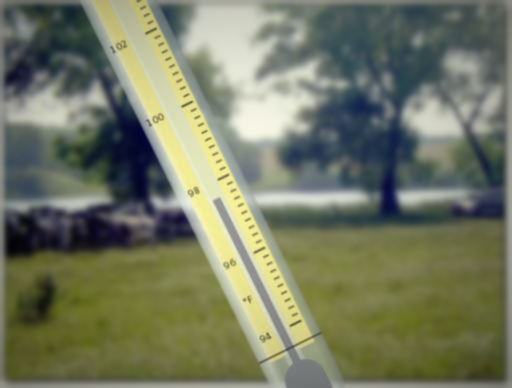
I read 97.6 °F
